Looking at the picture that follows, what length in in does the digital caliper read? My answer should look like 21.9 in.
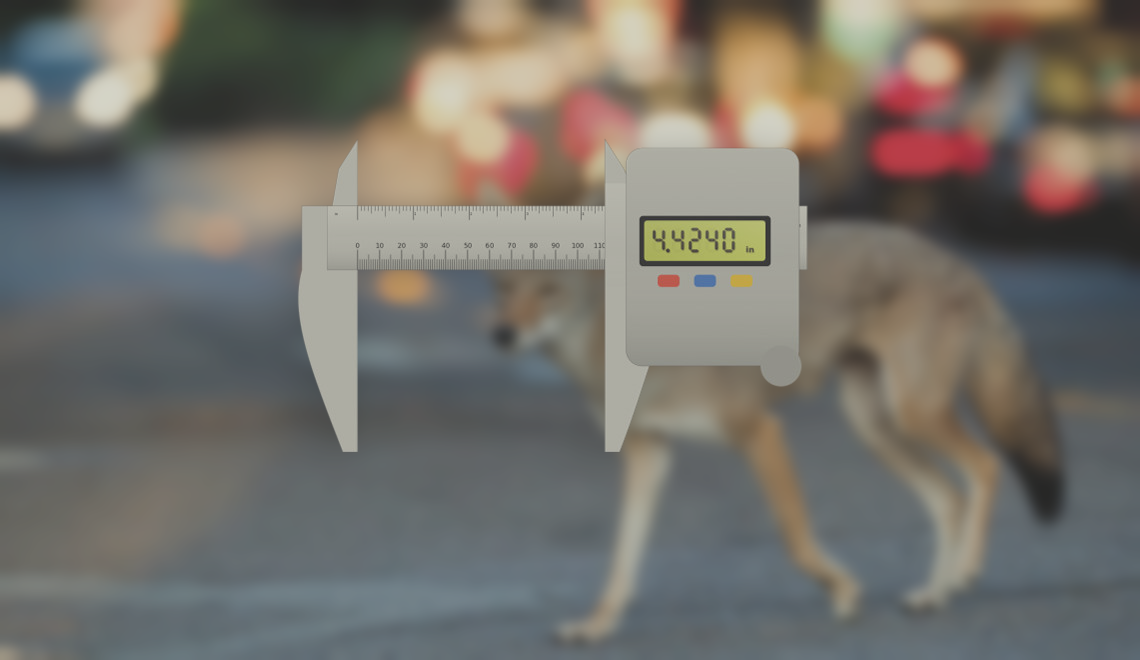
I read 4.4240 in
